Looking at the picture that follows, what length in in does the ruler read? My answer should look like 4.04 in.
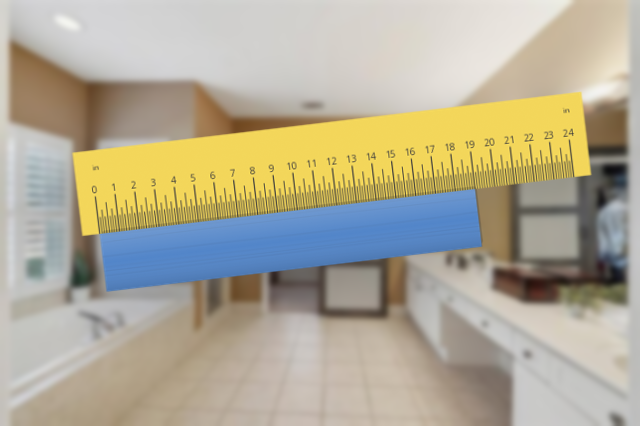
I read 19 in
